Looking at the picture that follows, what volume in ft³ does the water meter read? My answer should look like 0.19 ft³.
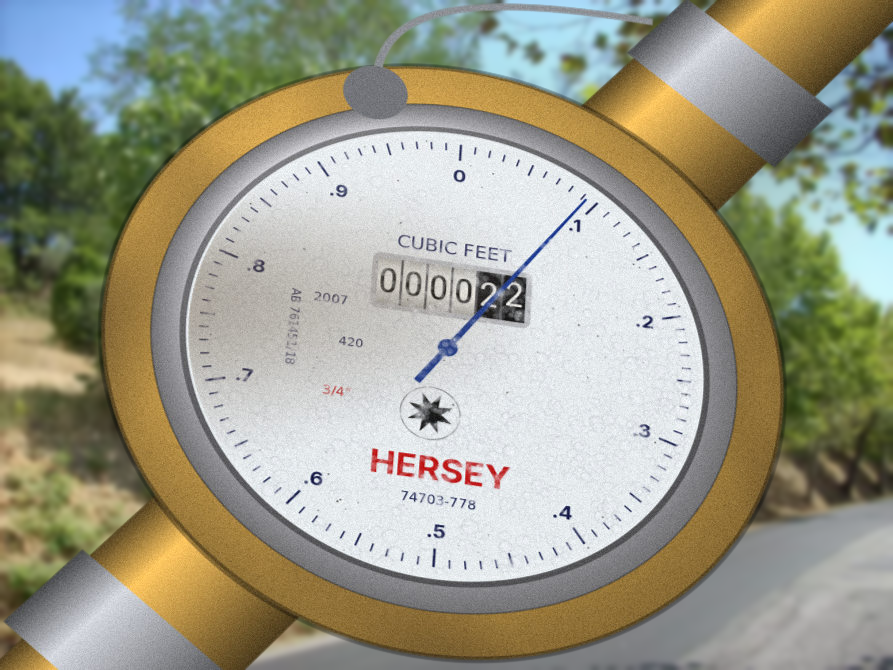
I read 22.09 ft³
